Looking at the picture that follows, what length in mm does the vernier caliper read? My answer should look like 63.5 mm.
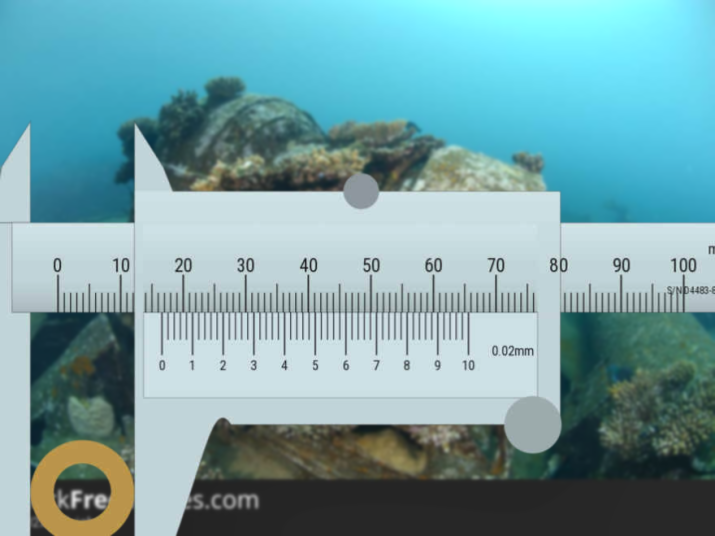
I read 16.6 mm
